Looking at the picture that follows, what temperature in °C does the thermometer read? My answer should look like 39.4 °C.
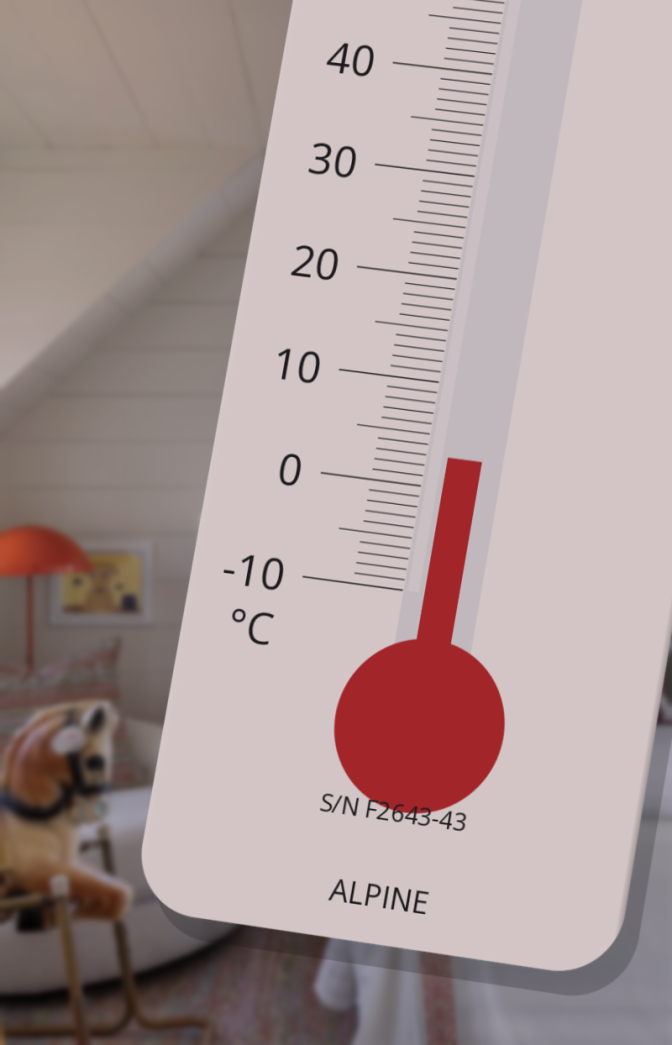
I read 3 °C
